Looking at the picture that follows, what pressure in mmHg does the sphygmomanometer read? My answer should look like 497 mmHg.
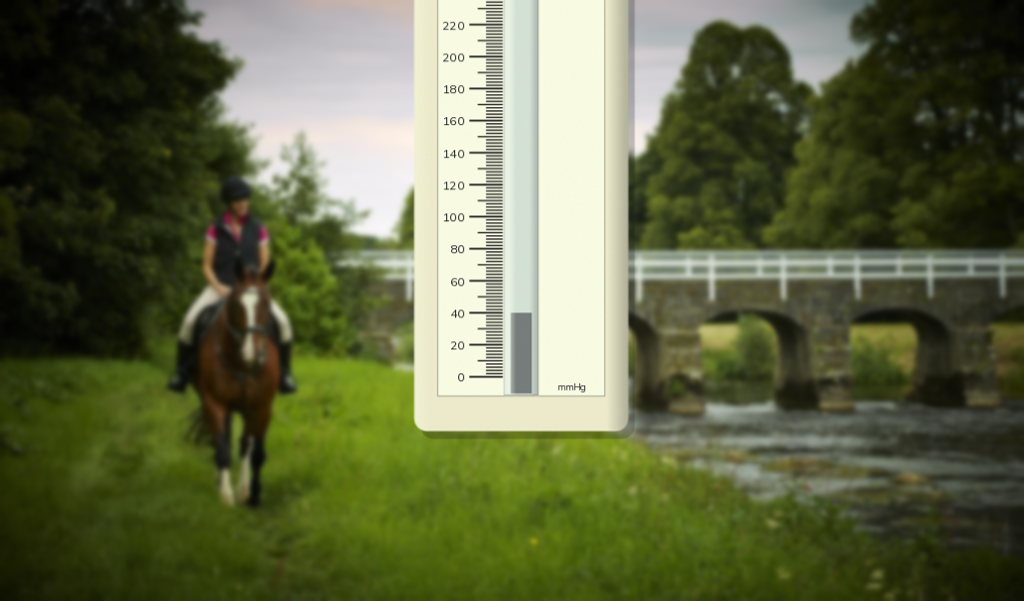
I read 40 mmHg
